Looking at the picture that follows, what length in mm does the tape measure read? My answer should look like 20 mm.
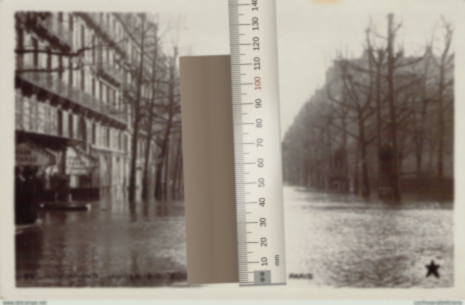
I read 115 mm
